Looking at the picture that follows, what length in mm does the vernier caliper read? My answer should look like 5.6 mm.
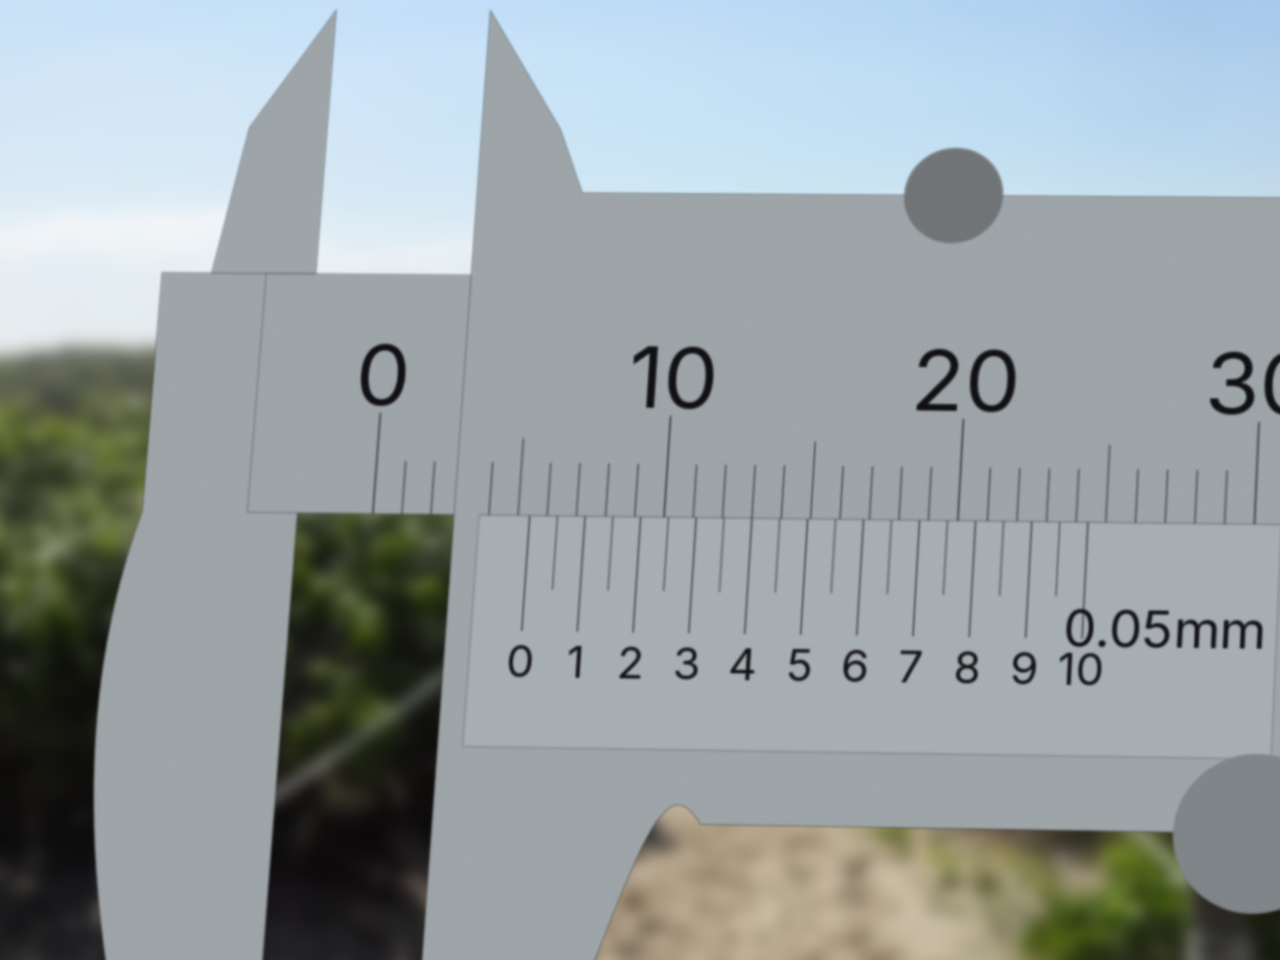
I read 5.4 mm
